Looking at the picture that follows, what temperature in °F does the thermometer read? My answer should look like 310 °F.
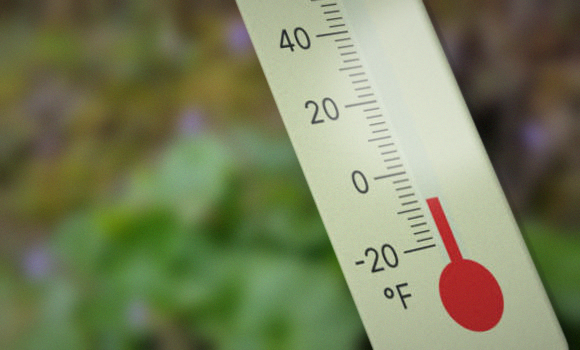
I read -8 °F
